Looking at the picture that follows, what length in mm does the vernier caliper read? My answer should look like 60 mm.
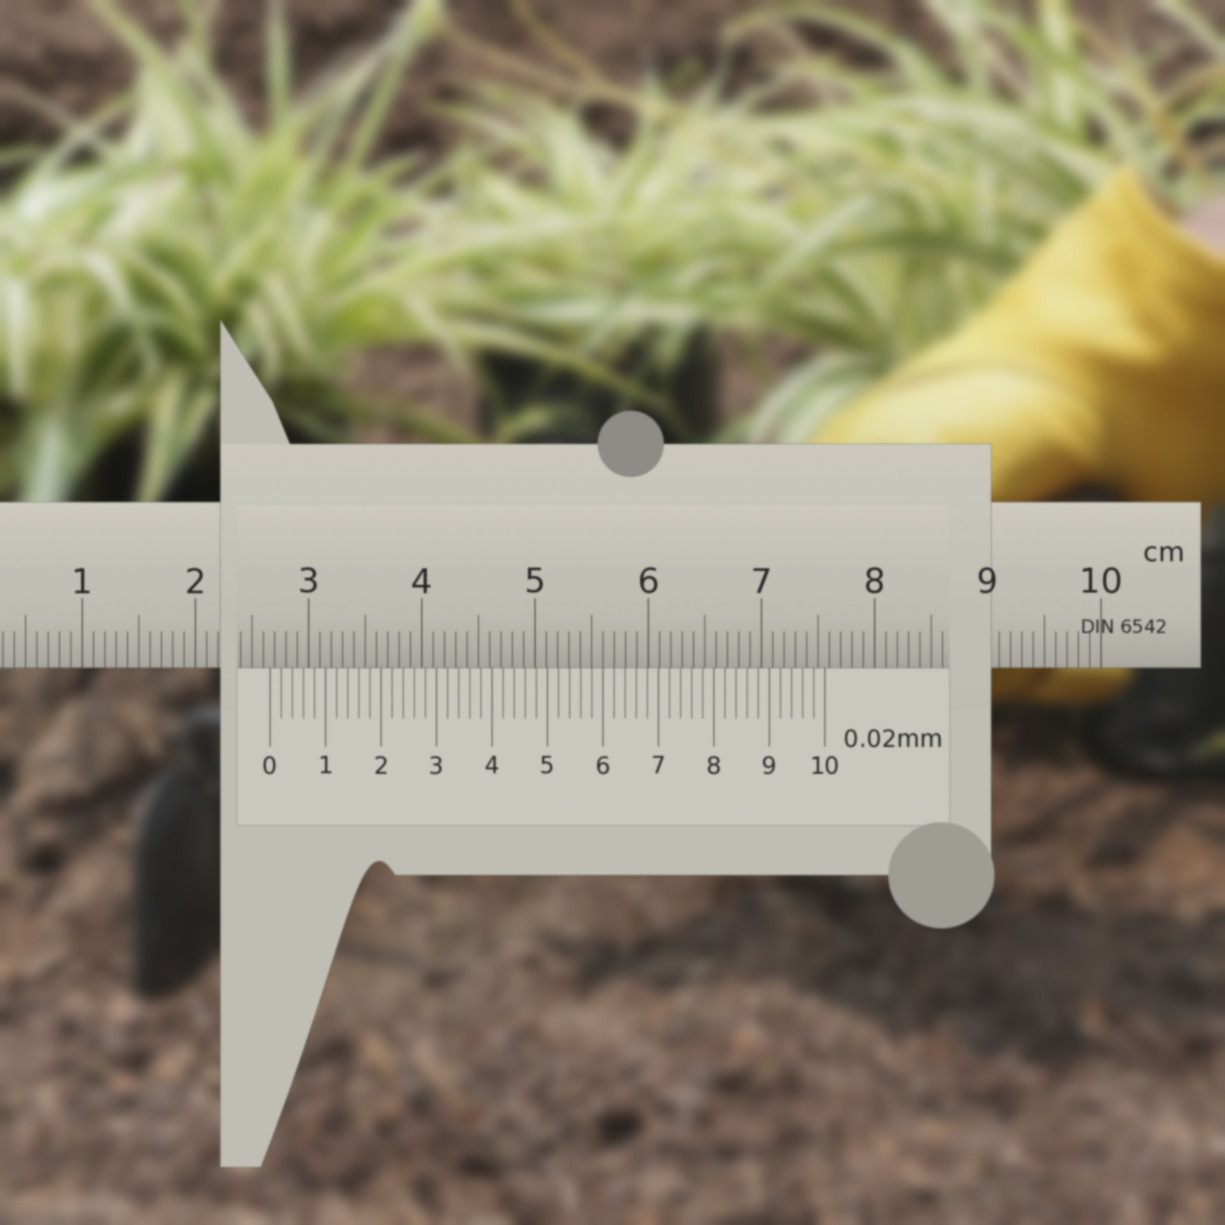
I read 26.6 mm
